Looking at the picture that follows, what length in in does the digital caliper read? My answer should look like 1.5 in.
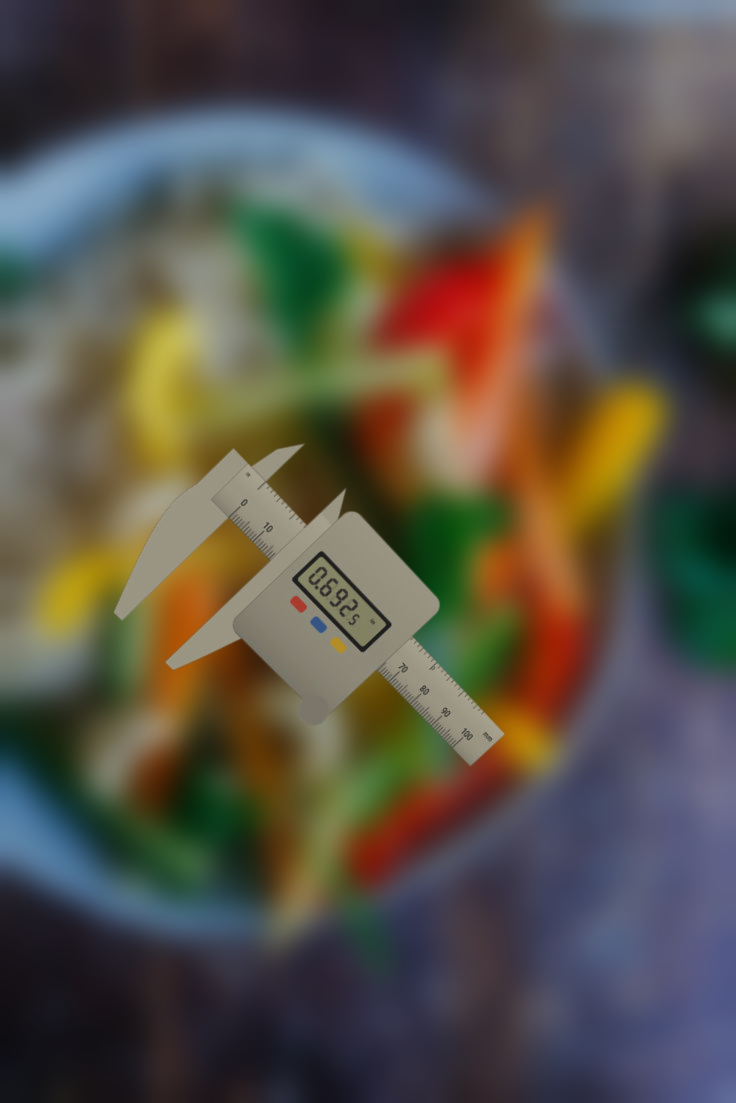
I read 0.6925 in
